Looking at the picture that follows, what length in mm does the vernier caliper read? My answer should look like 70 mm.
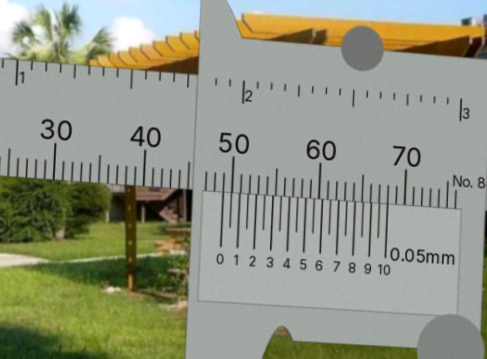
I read 49.0 mm
